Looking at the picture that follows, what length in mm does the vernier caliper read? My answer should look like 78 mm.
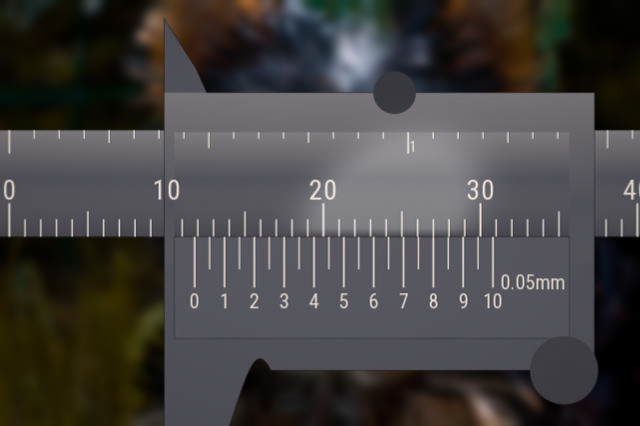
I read 11.8 mm
